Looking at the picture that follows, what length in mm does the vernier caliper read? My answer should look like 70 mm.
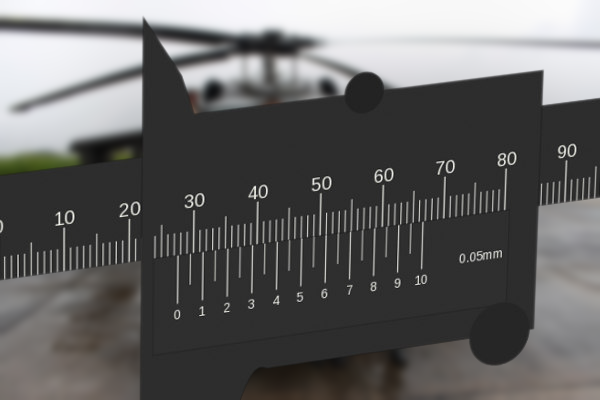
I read 27.6 mm
